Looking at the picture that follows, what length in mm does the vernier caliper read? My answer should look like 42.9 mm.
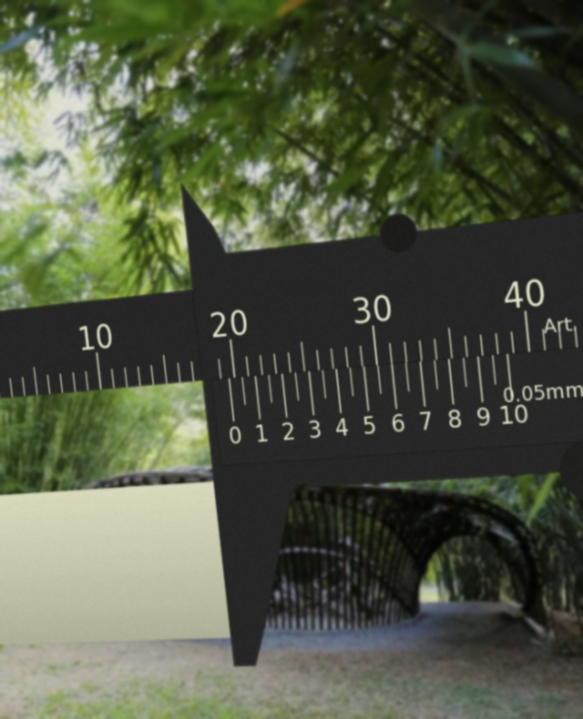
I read 19.6 mm
